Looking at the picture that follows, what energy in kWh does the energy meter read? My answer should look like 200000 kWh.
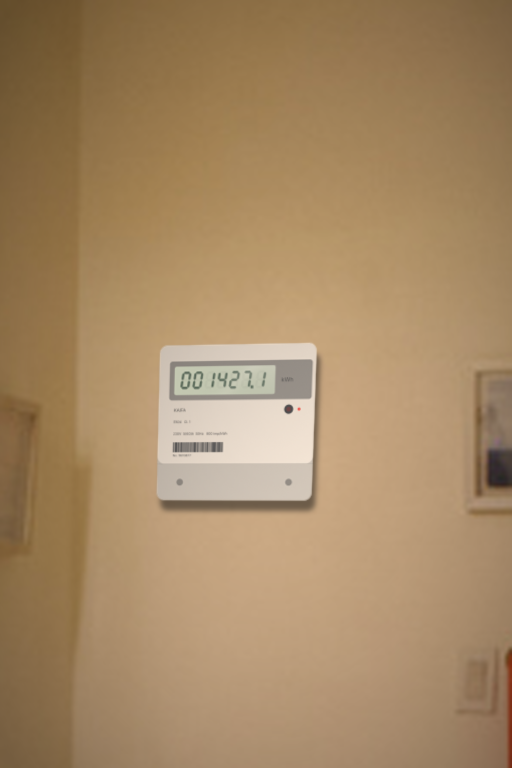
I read 1427.1 kWh
